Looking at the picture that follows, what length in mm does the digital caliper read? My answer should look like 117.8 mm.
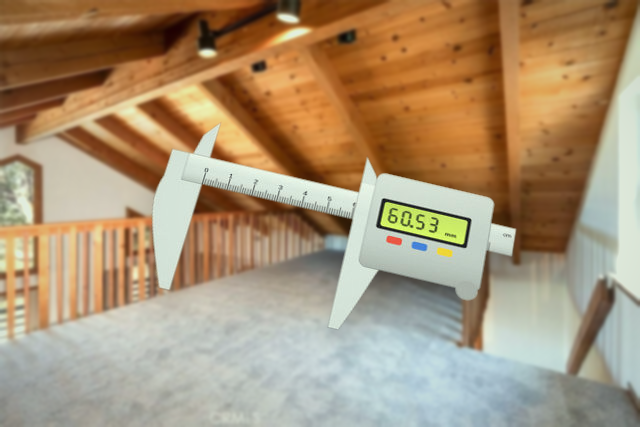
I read 60.53 mm
